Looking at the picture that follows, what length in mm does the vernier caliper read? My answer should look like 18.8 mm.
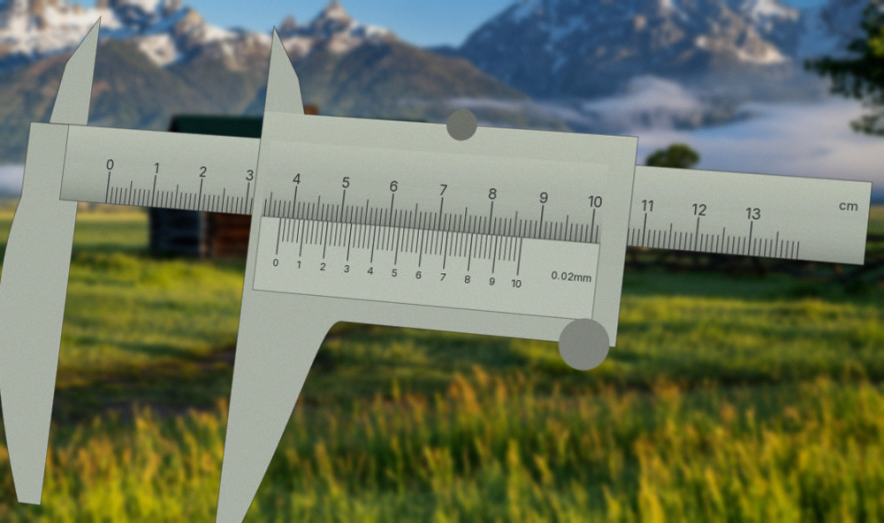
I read 37.5 mm
